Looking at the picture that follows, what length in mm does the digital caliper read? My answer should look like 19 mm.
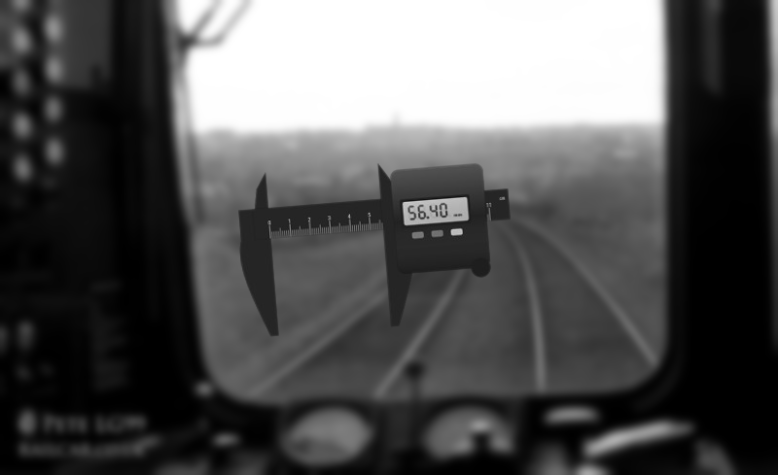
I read 56.40 mm
